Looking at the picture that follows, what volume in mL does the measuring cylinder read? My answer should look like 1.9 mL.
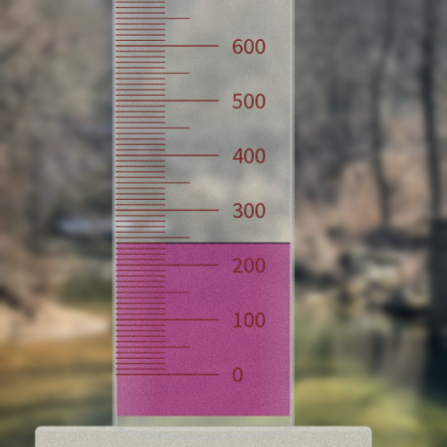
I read 240 mL
